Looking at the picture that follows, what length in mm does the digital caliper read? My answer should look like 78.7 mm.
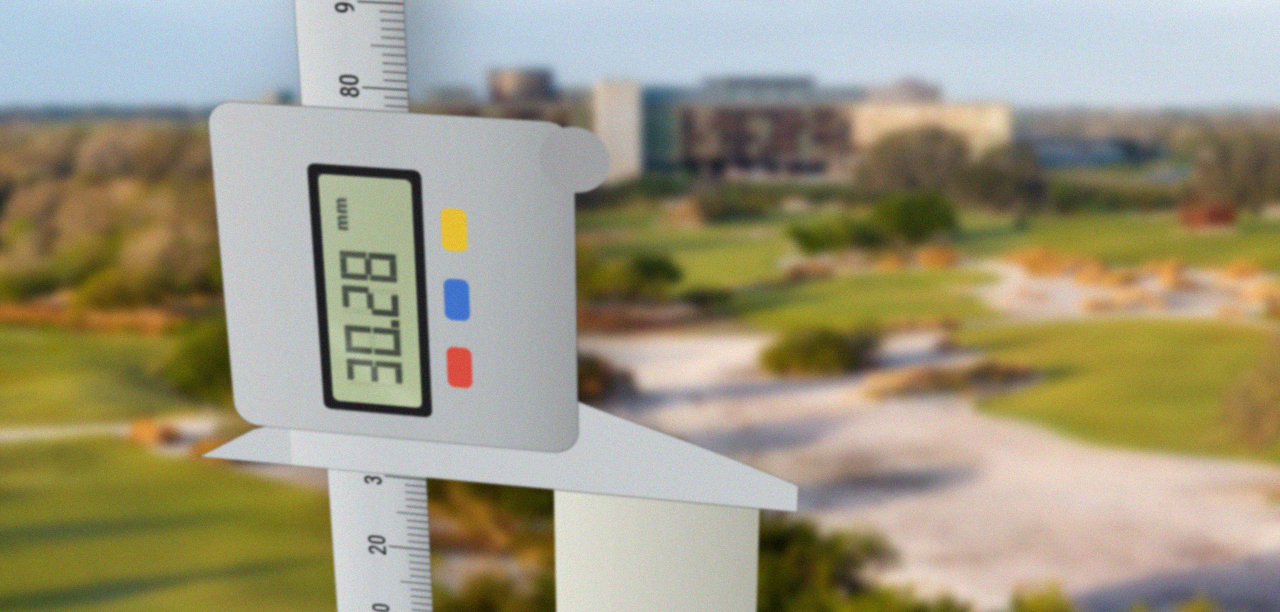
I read 30.28 mm
